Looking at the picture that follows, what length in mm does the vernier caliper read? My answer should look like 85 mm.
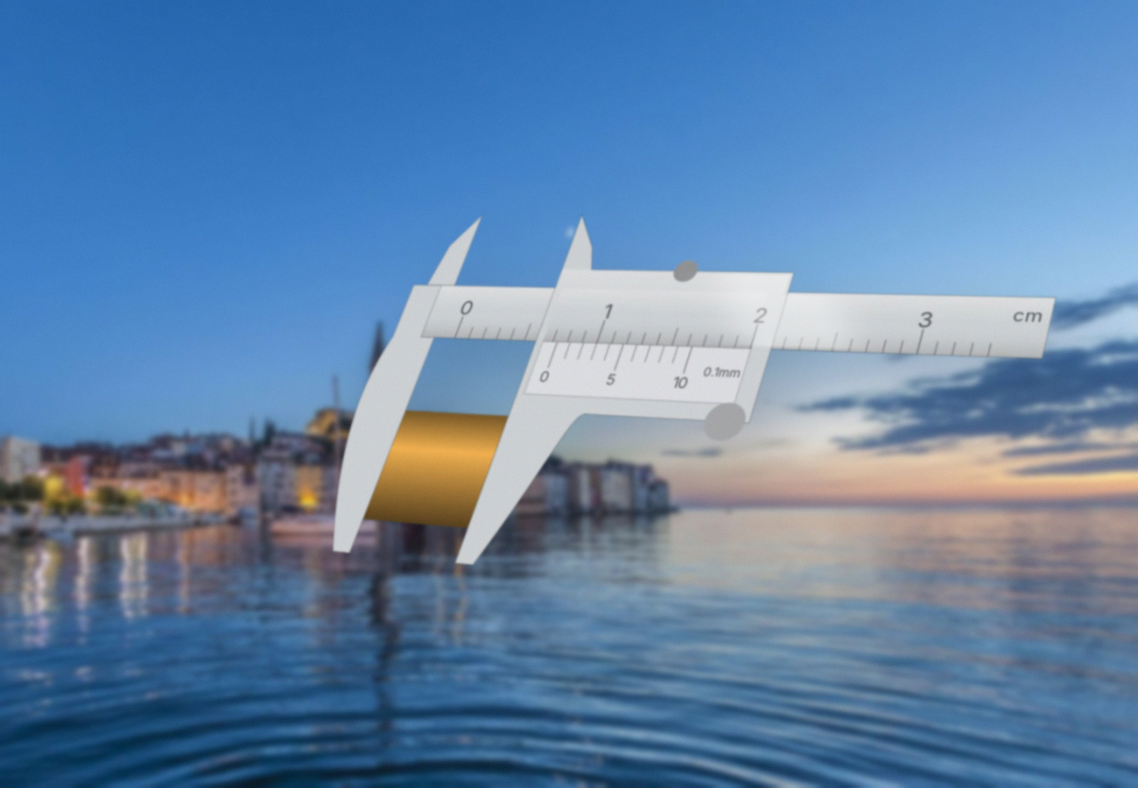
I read 7.3 mm
